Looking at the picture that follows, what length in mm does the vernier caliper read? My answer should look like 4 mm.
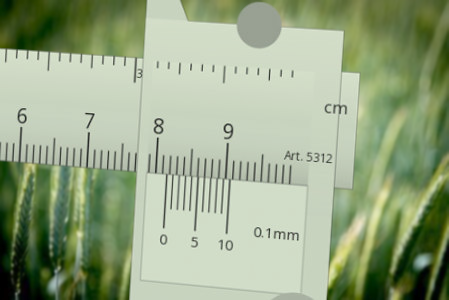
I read 81.6 mm
